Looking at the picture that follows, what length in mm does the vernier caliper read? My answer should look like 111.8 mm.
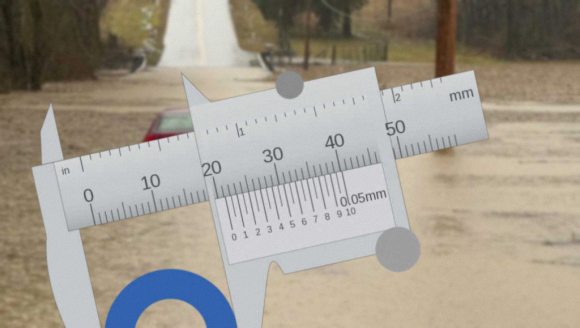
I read 21.2 mm
